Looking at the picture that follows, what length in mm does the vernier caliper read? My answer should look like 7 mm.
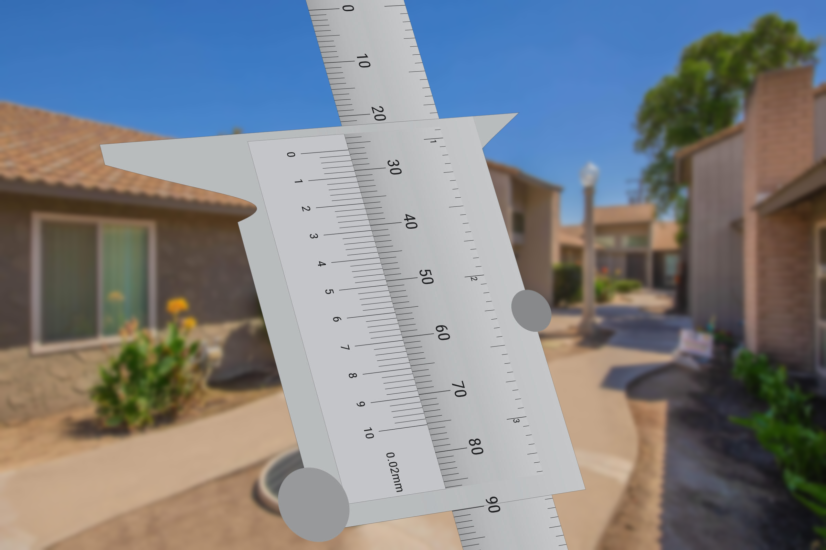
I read 26.2 mm
